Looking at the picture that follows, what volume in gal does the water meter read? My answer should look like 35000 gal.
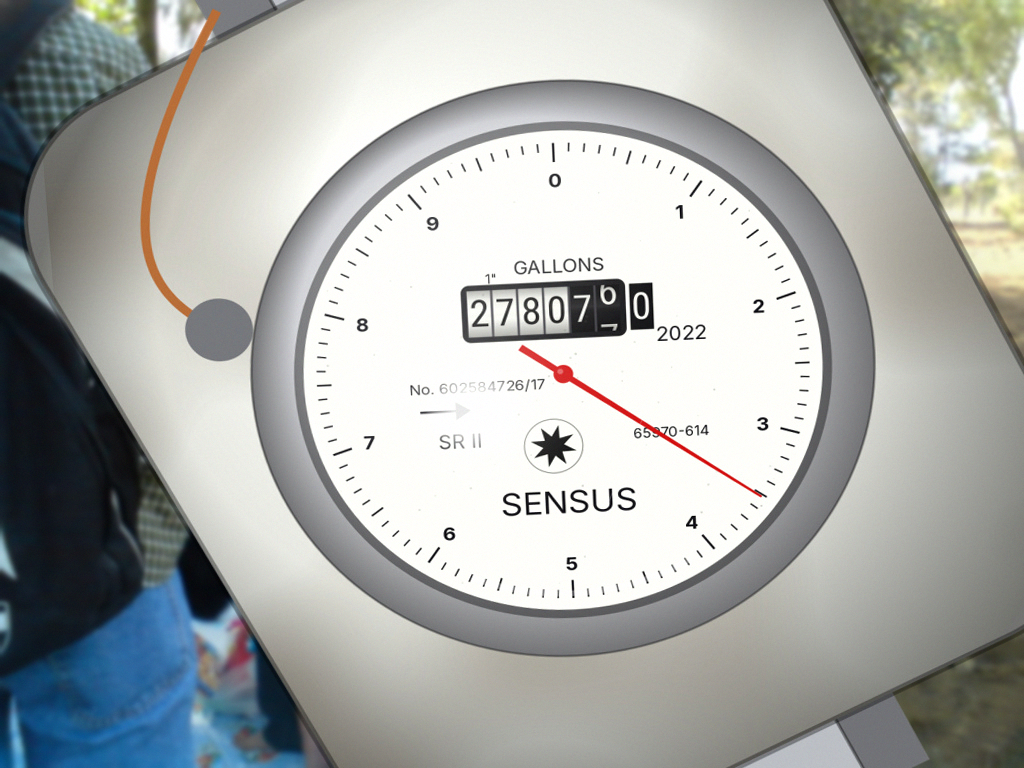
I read 2780763.5 gal
